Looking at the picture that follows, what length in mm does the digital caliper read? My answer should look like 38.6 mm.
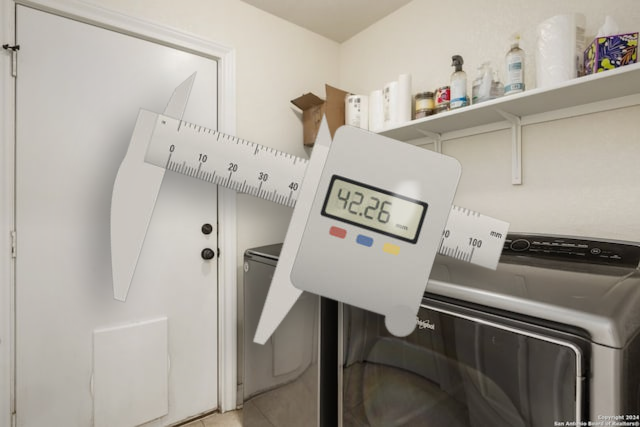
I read 42.26 mm
